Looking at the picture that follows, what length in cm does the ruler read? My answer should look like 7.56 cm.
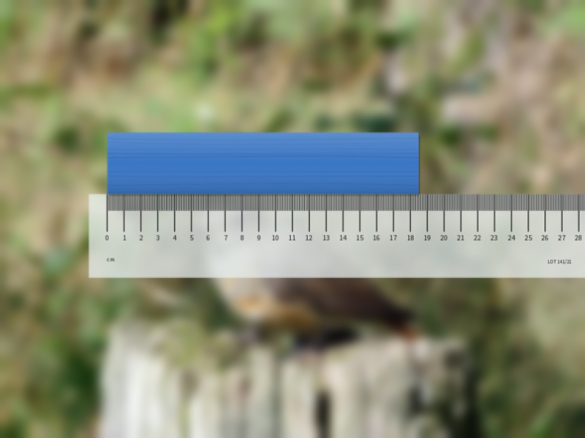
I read 18.5 cm
